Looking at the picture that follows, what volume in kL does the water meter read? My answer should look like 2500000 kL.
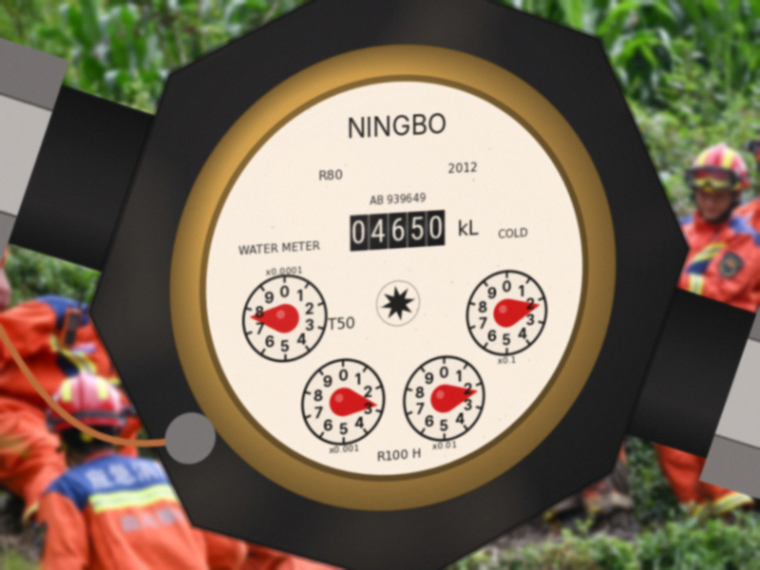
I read 4650.2227 kL
